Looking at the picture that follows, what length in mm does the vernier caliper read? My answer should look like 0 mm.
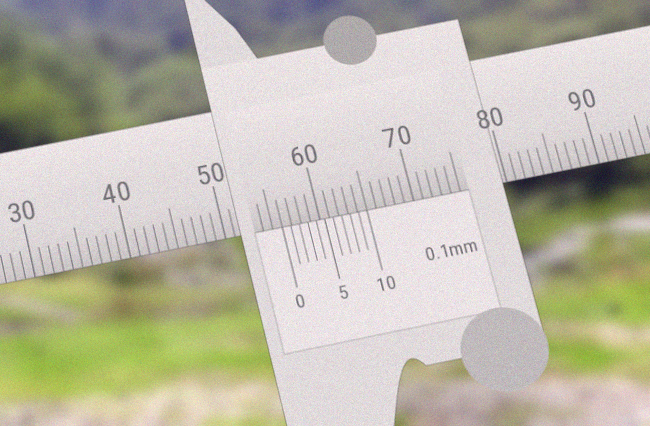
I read 56.0 mm
